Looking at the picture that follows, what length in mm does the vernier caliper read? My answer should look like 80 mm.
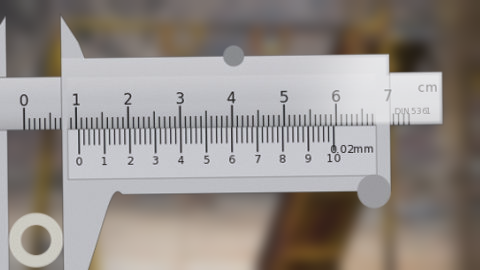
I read 10.5 mm
